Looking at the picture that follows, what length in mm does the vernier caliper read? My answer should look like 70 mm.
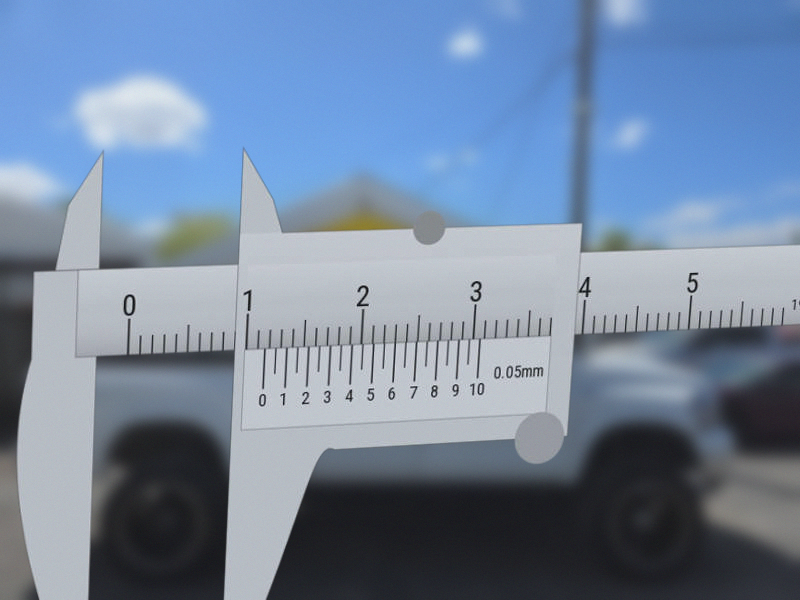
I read 11.6 mm
